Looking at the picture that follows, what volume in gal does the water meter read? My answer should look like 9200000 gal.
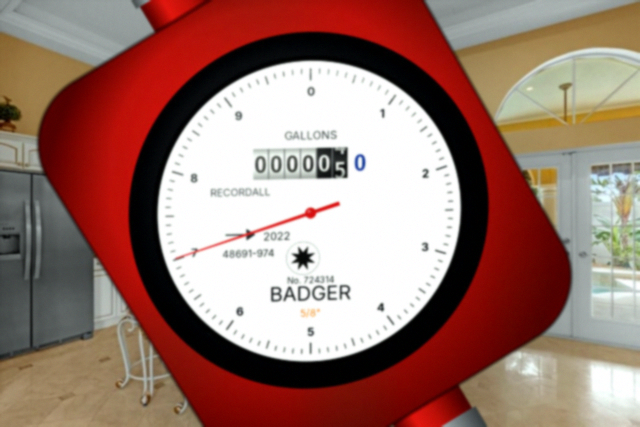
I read 47.0 gal
